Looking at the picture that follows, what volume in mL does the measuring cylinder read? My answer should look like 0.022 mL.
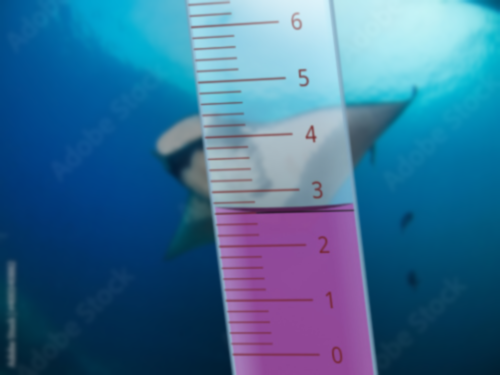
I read 2.6 mL
